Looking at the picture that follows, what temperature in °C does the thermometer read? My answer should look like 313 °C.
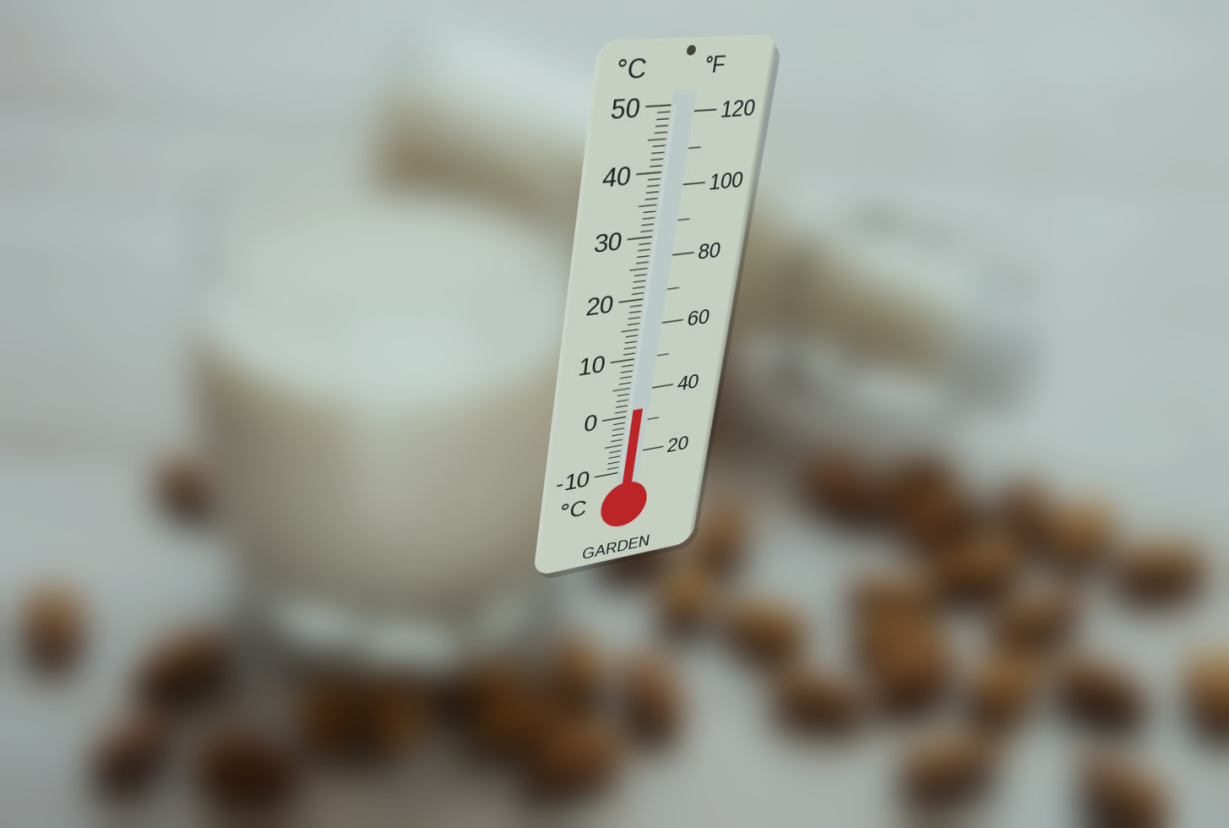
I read 1 °C
